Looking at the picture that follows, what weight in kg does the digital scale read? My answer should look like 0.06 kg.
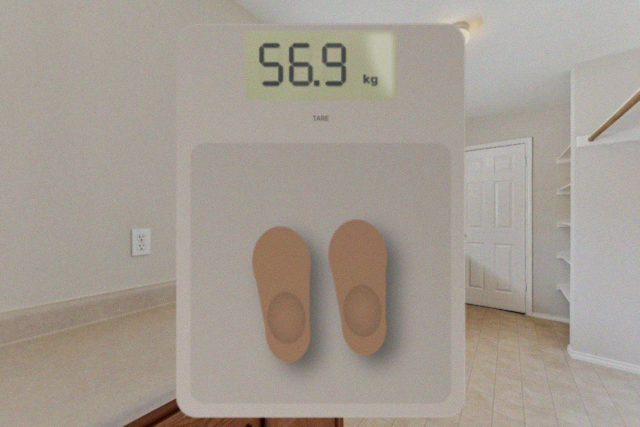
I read 56.9 kg
